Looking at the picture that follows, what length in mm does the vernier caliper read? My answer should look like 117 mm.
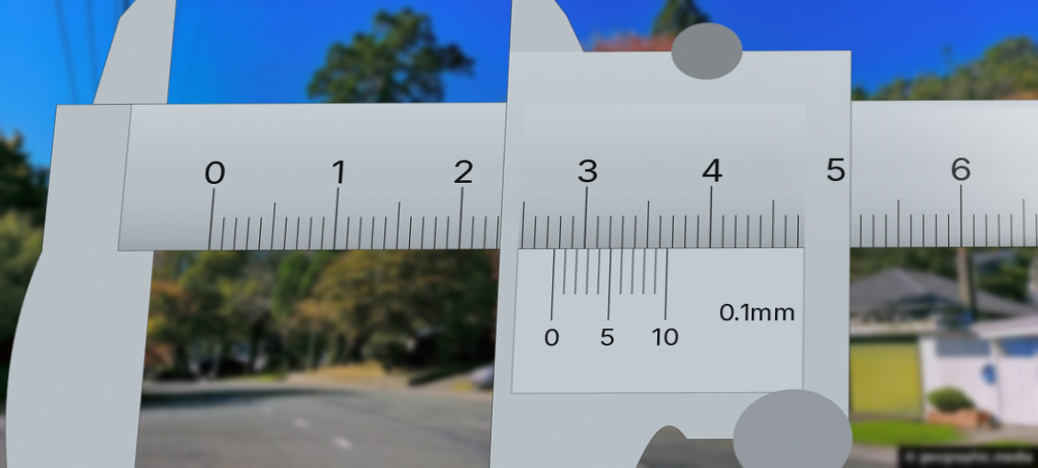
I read 27.6 mm
